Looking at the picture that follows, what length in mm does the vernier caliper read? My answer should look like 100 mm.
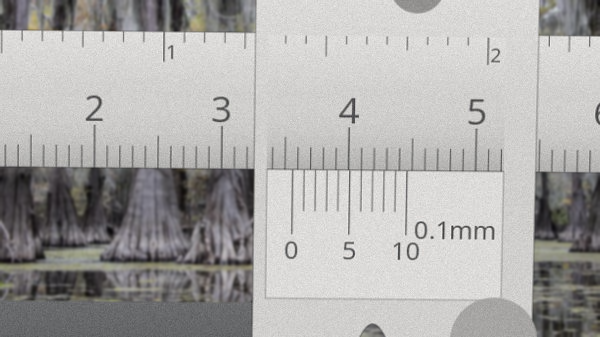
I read 35.6 mm
